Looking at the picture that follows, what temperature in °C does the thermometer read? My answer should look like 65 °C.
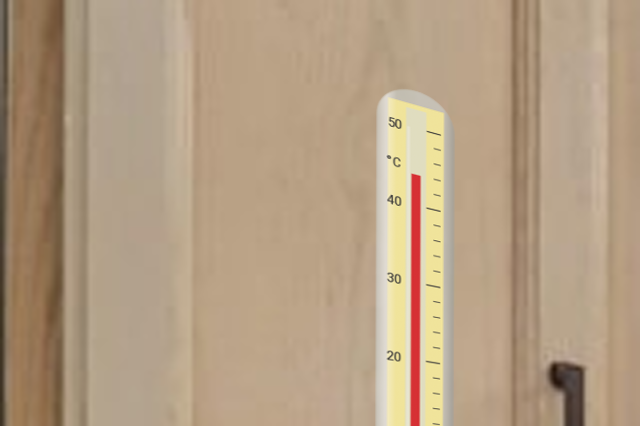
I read 44 °C
